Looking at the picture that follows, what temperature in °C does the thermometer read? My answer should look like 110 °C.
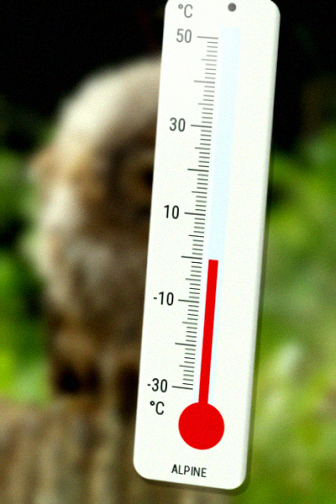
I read 0 °C
